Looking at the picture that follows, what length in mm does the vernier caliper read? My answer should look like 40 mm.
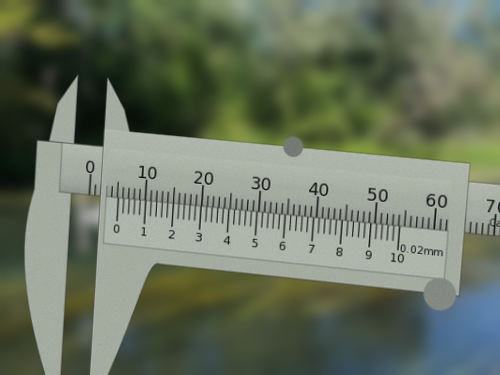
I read 5.2 mm
